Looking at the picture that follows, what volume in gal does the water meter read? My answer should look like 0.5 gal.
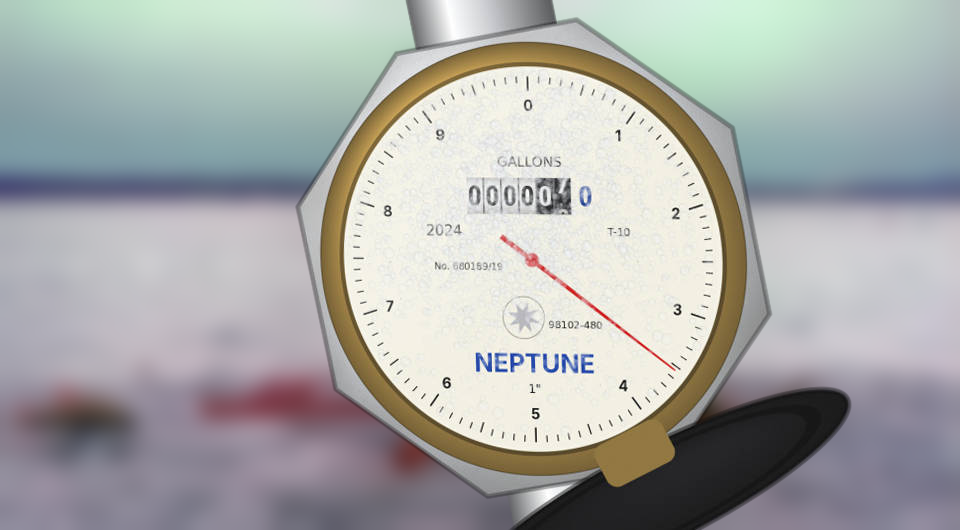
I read 73.5 gal
